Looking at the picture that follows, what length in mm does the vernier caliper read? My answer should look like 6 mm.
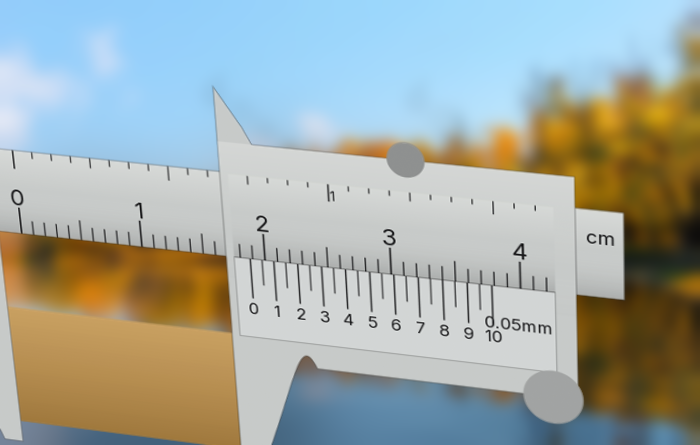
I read 18.8 mm
